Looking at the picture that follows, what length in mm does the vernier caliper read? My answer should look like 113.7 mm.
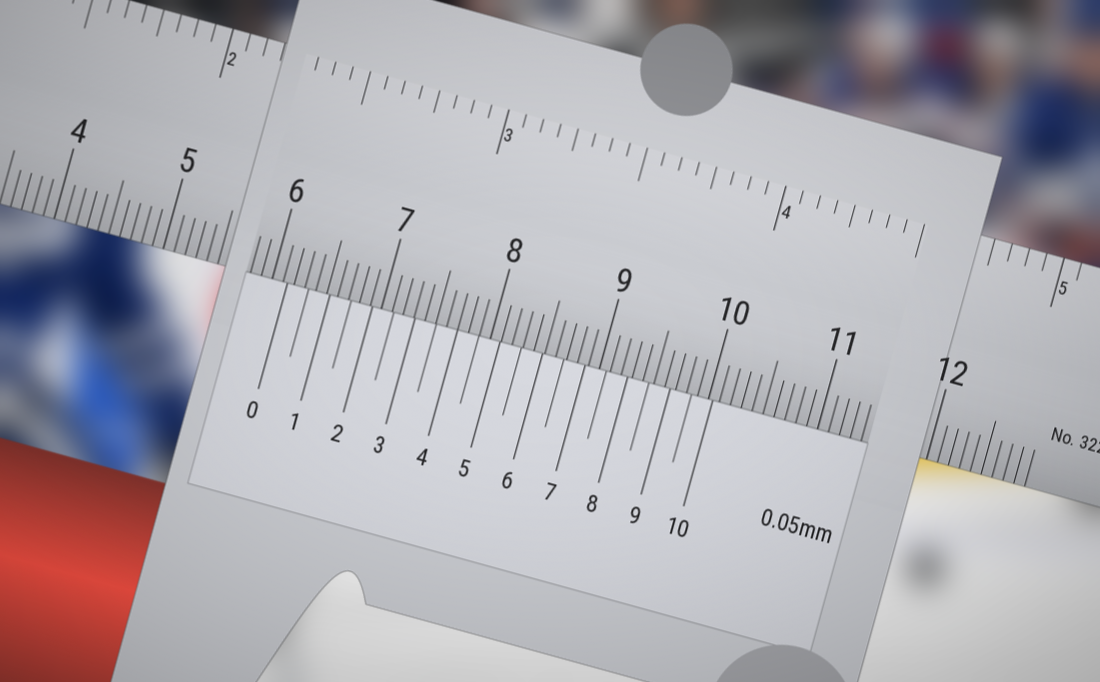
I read 61.4 mm
